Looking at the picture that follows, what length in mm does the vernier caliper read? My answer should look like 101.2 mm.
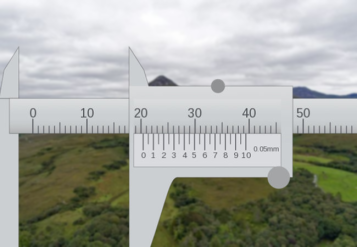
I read 20.4 mm
